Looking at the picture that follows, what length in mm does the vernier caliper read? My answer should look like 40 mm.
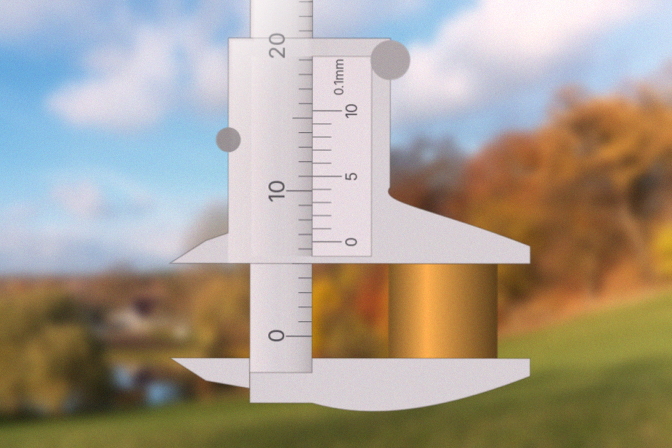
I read 6.5 mm
